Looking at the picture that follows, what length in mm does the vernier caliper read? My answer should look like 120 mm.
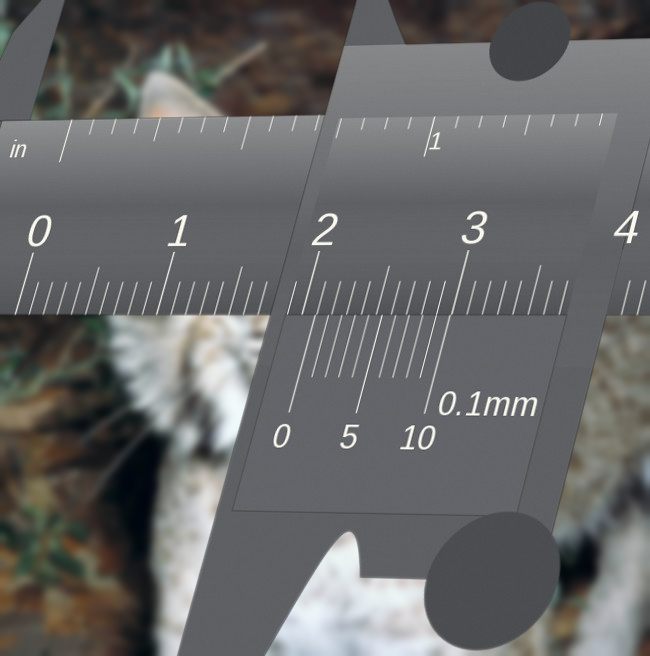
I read 20.9 mm
